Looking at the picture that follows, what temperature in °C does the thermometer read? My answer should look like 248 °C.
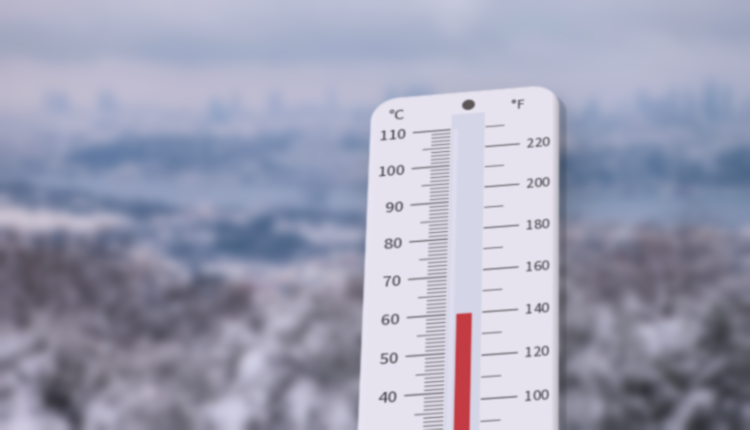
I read 60 °C
